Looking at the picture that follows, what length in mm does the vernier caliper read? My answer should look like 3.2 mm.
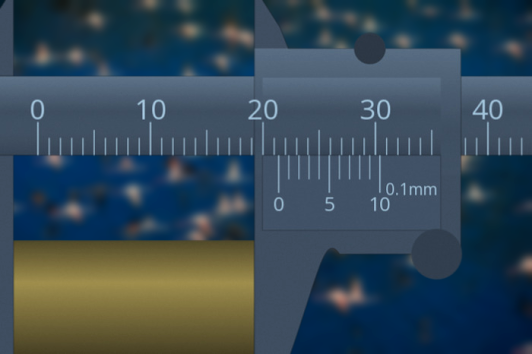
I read 21.4 mm
